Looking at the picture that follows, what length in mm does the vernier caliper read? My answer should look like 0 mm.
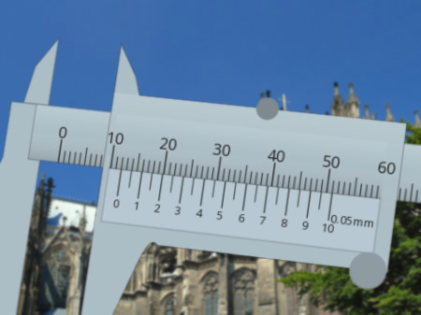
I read 12.0 mm
